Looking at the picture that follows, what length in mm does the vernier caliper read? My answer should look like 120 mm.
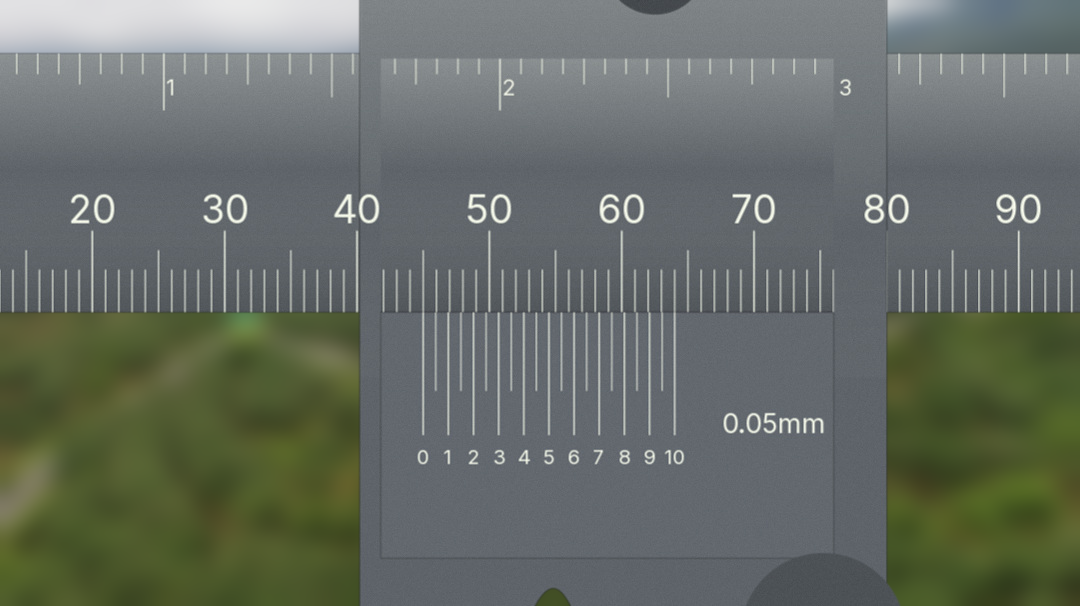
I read 45.0 mm
